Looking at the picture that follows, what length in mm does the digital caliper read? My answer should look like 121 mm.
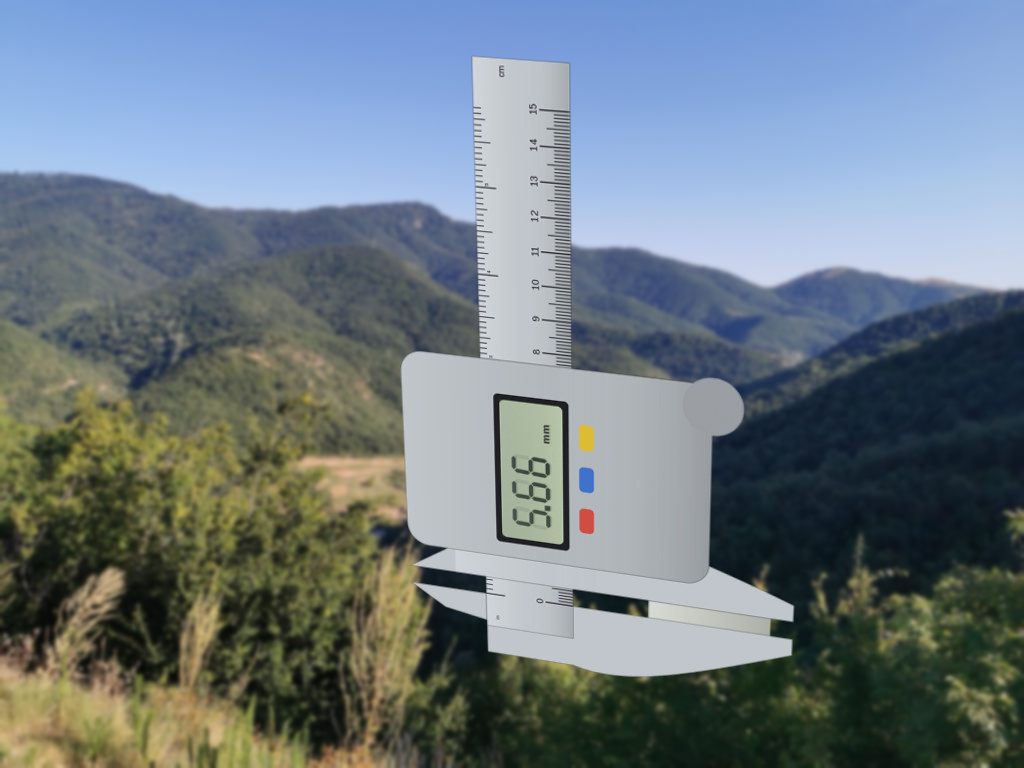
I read 5.66 mm
